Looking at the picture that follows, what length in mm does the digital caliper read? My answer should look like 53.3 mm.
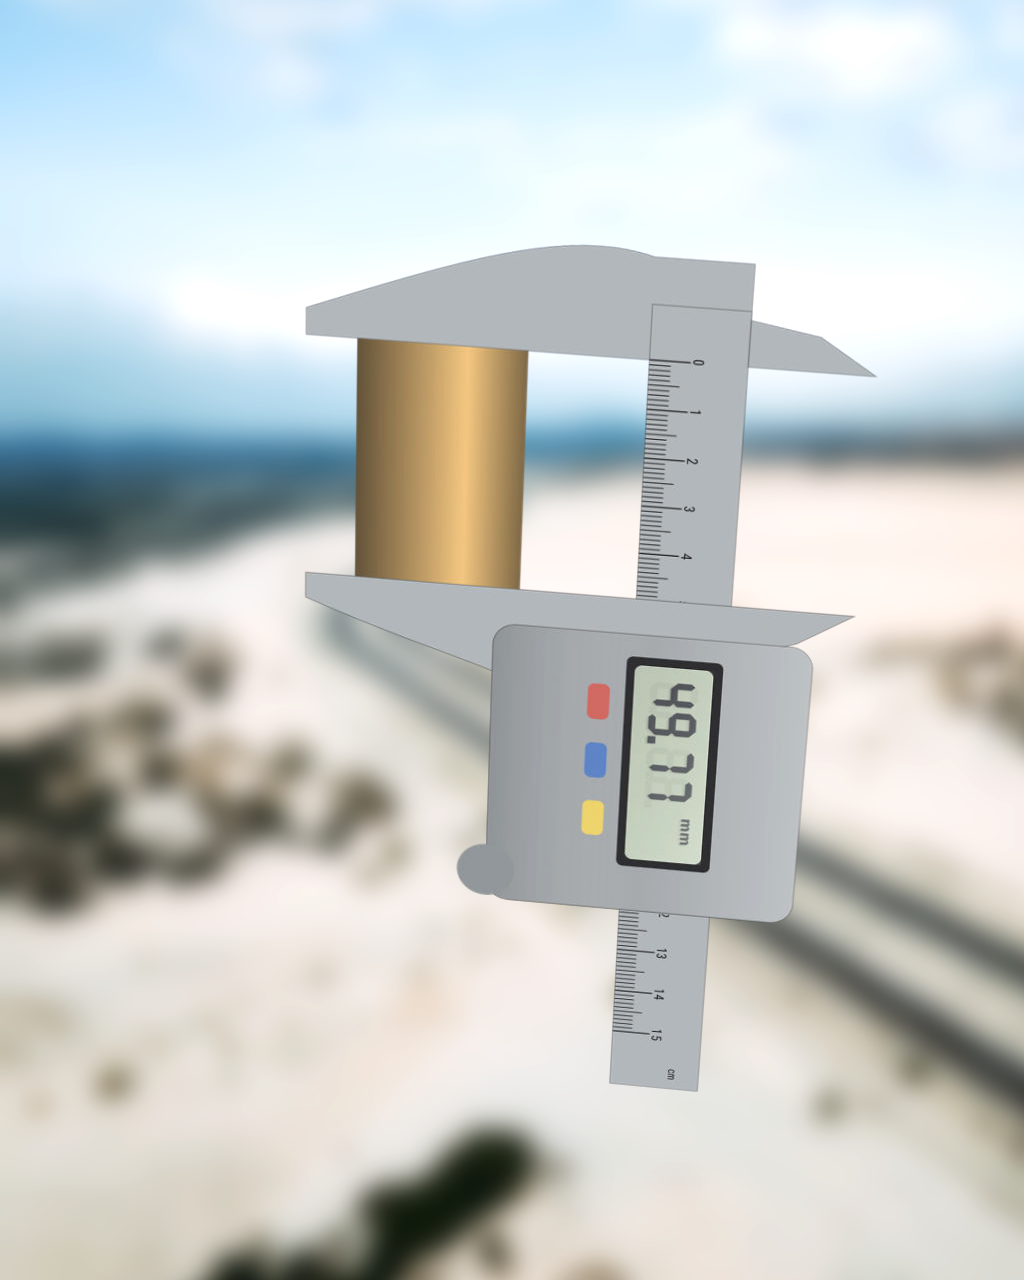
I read 49.77 mm
